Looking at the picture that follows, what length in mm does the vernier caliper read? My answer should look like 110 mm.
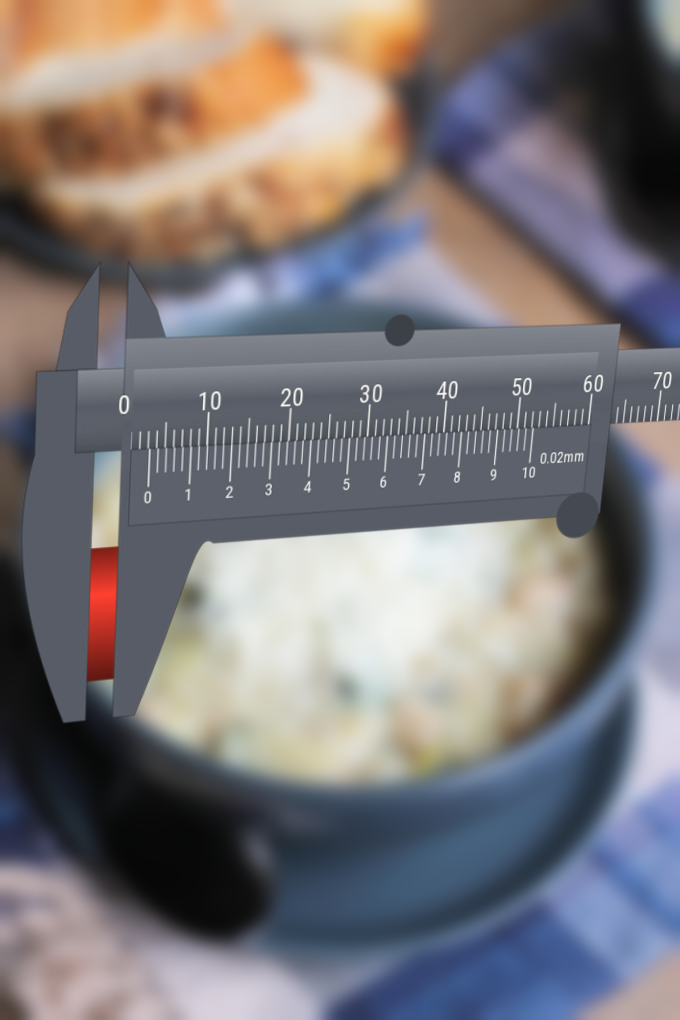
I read 3.2 mm
